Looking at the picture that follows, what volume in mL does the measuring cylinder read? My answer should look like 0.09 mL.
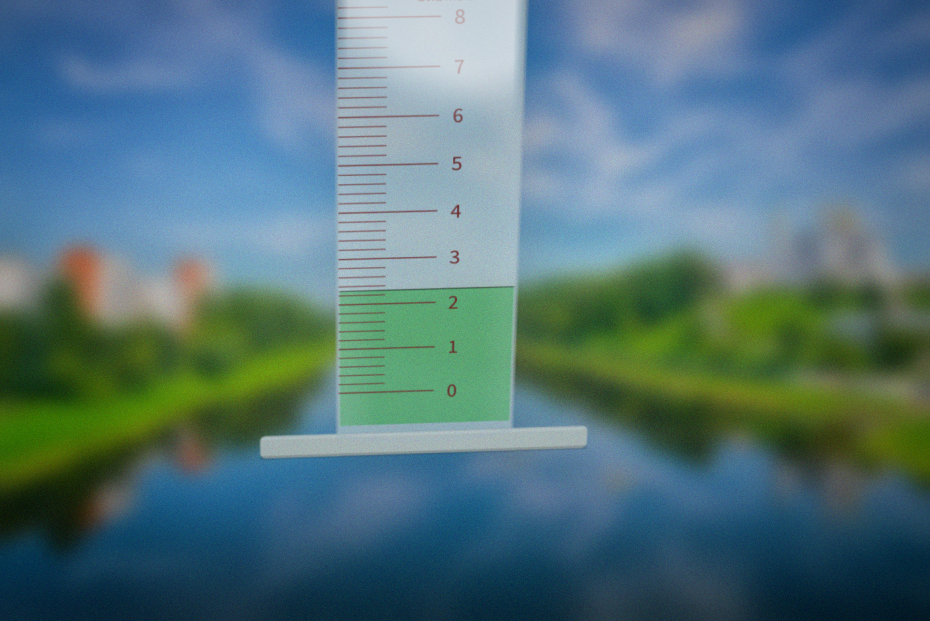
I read 2.3 mL
